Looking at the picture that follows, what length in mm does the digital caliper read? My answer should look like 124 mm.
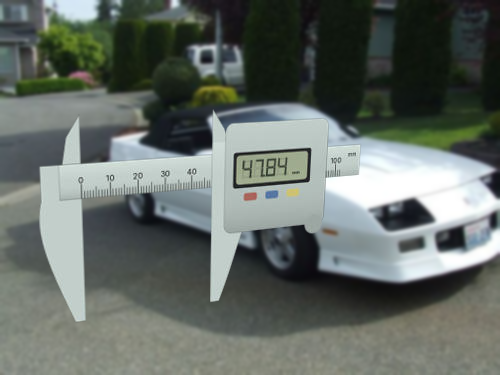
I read 47.84 mm
